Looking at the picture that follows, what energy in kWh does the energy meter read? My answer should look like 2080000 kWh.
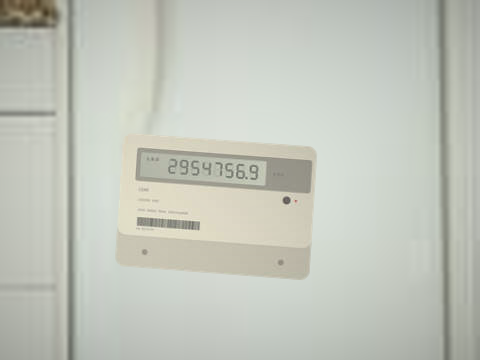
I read 2954756.9 kWh
